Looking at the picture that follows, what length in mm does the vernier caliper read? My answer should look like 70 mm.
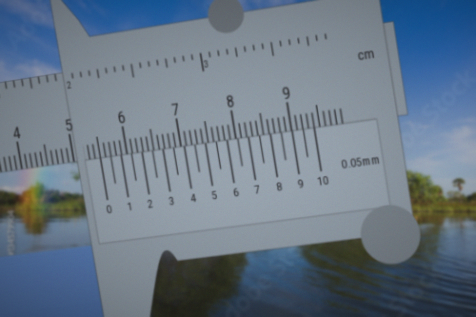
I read 55.0 mm
